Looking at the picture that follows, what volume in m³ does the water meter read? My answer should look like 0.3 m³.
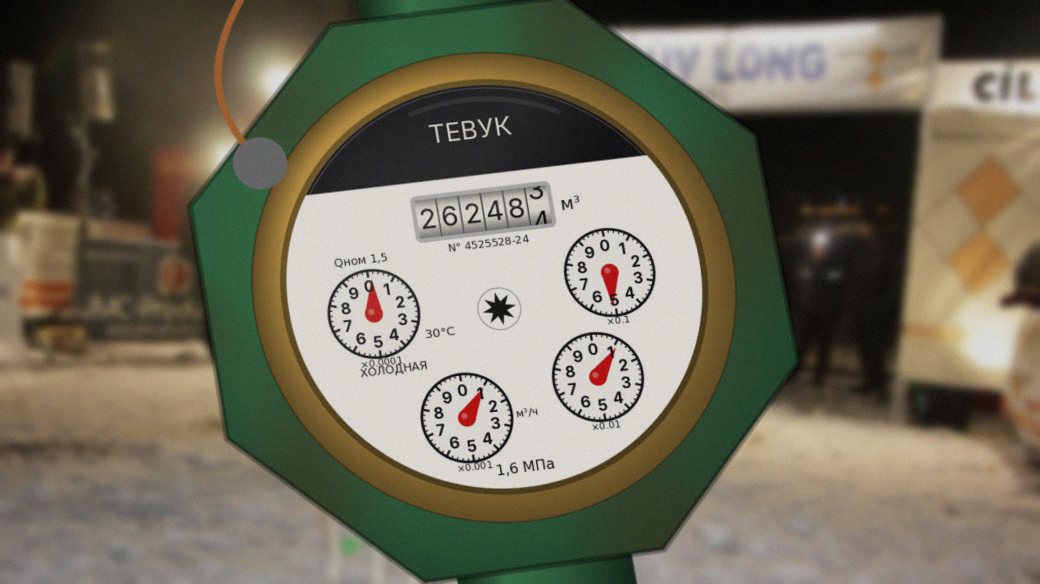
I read 262483.5110 m³
